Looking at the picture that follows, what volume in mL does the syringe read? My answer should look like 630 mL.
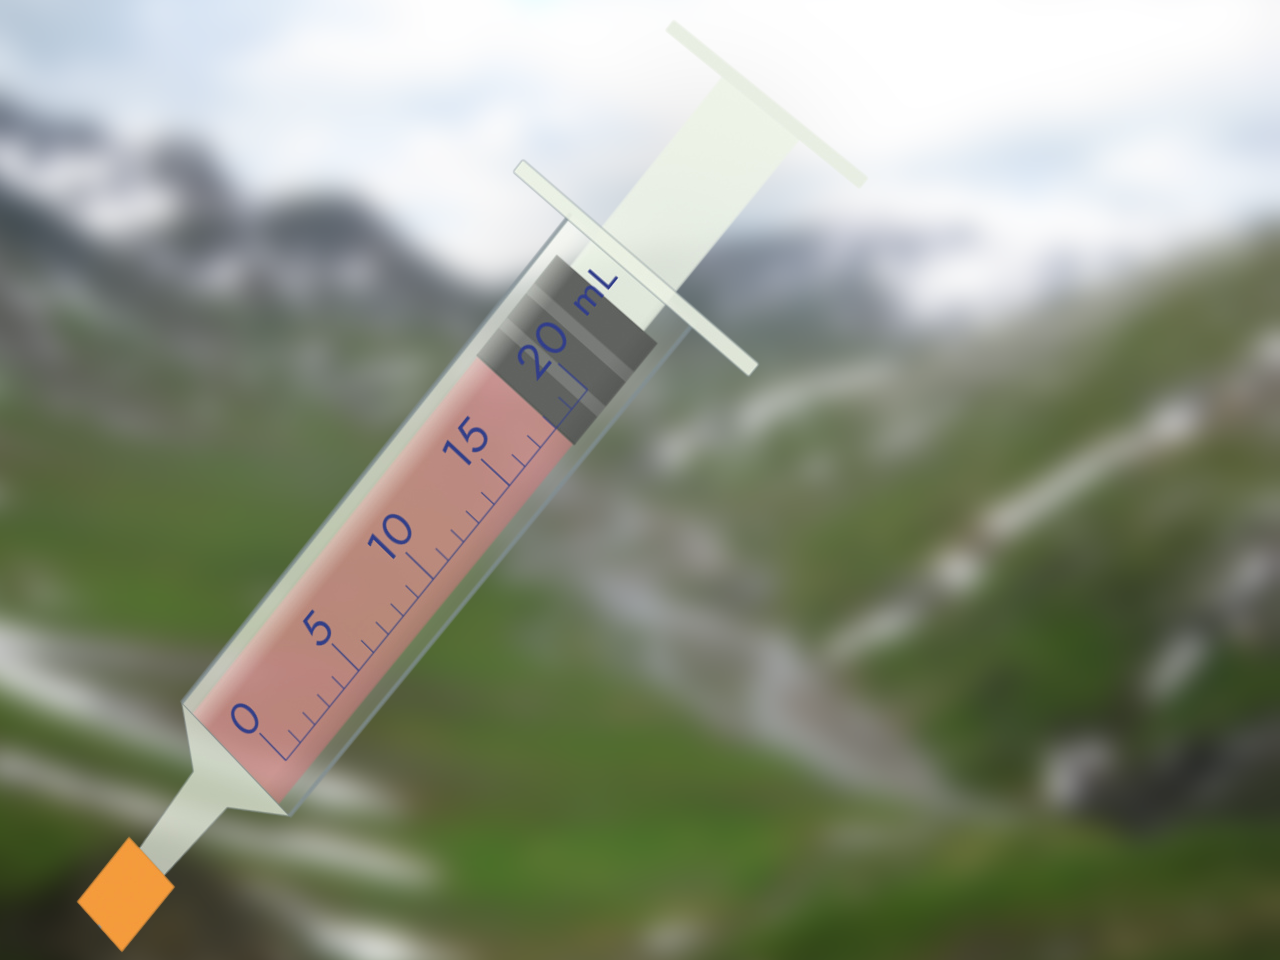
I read 18 mL
